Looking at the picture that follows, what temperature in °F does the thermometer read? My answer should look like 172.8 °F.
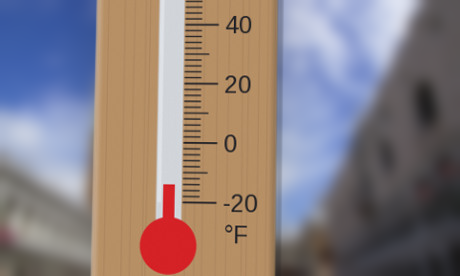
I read -14 °F
